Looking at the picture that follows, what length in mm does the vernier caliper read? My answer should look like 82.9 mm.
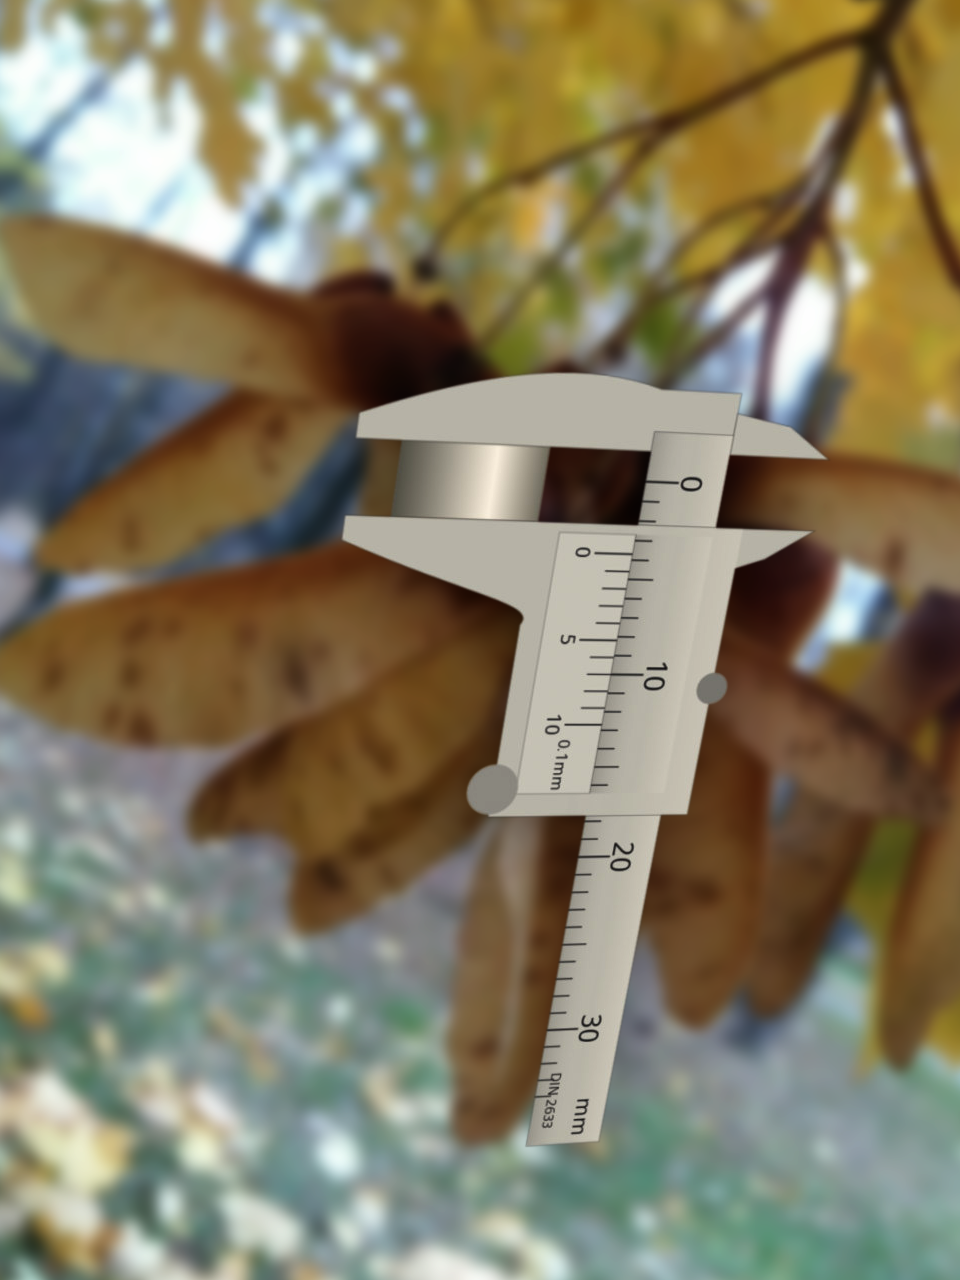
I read 3.7 mm
